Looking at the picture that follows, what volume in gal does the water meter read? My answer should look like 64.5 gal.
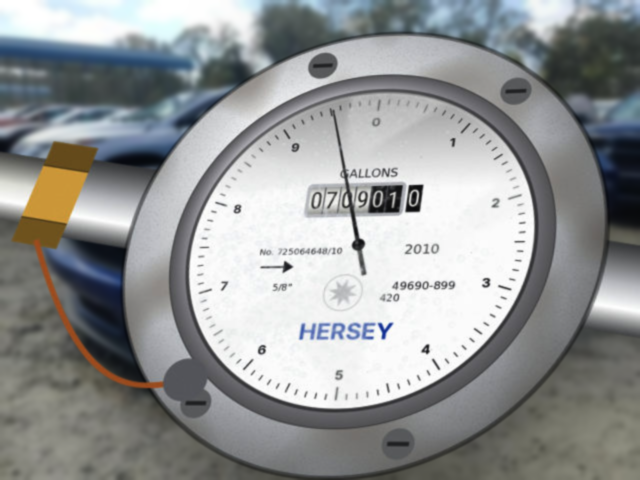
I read 709009.5 gal
